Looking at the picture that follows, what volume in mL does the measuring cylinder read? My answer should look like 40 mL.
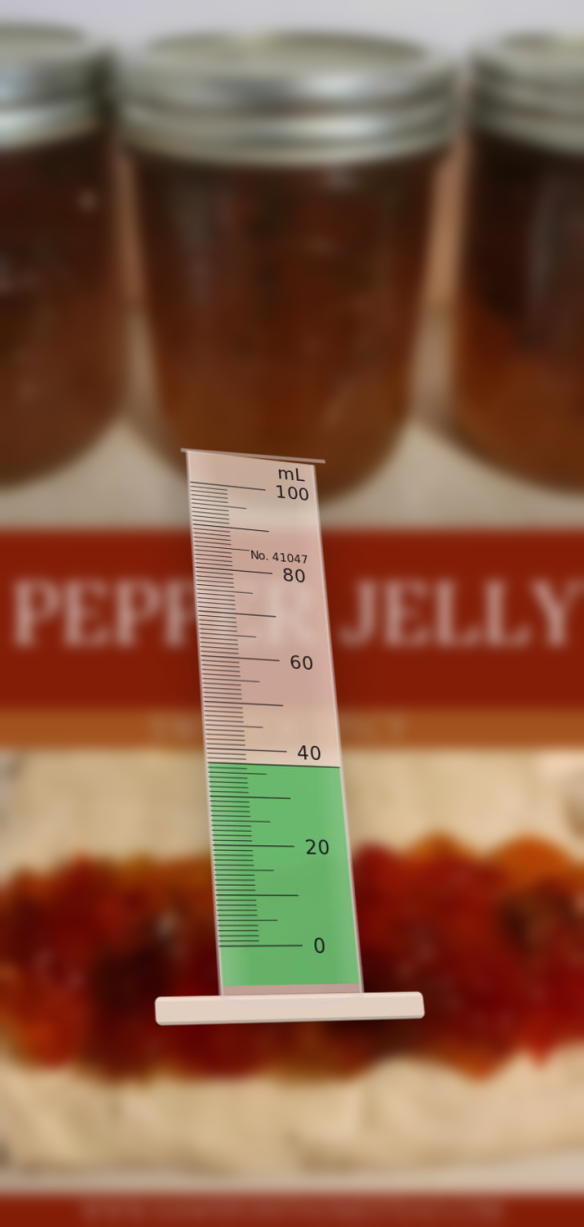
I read 37 mL
